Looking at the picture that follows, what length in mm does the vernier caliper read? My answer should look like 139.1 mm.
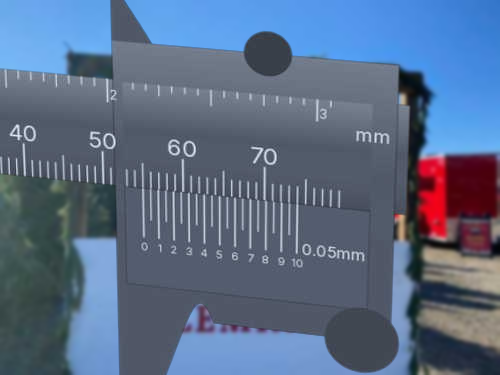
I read 55.0 mm
